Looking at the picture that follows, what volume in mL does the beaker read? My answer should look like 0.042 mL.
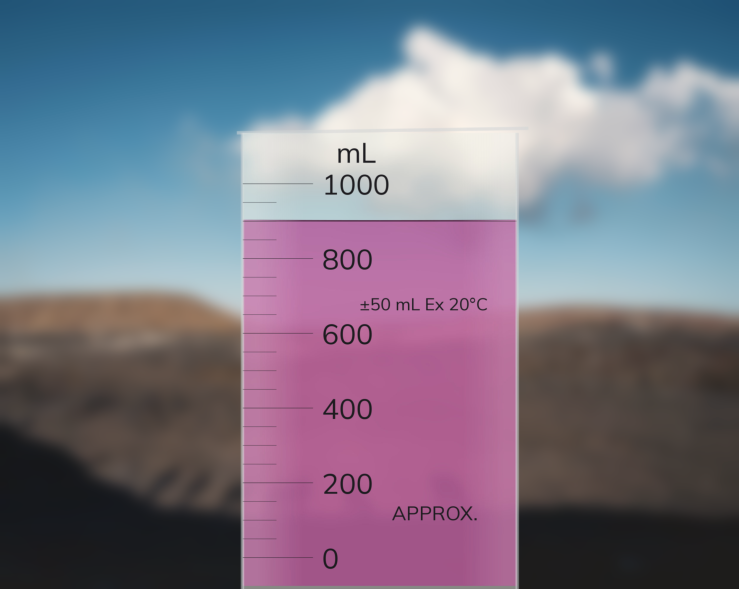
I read 900 mL
